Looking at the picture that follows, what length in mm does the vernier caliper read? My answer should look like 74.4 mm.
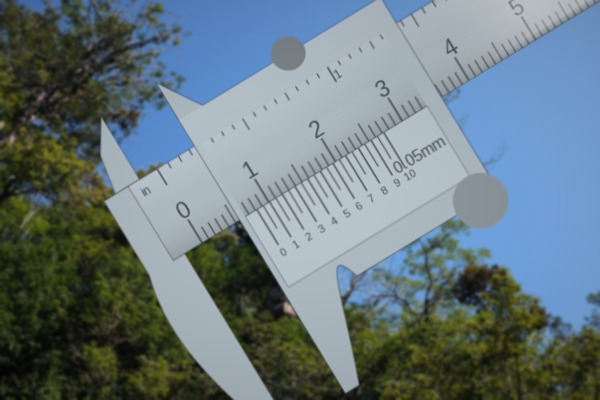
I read 8.2 mm
